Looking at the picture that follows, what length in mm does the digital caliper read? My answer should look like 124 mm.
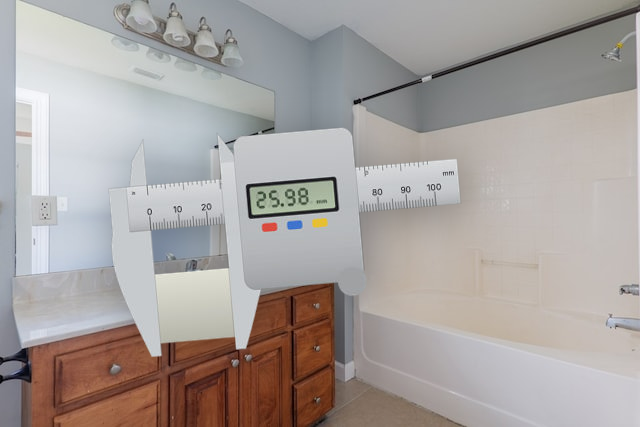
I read 25.98 mm
